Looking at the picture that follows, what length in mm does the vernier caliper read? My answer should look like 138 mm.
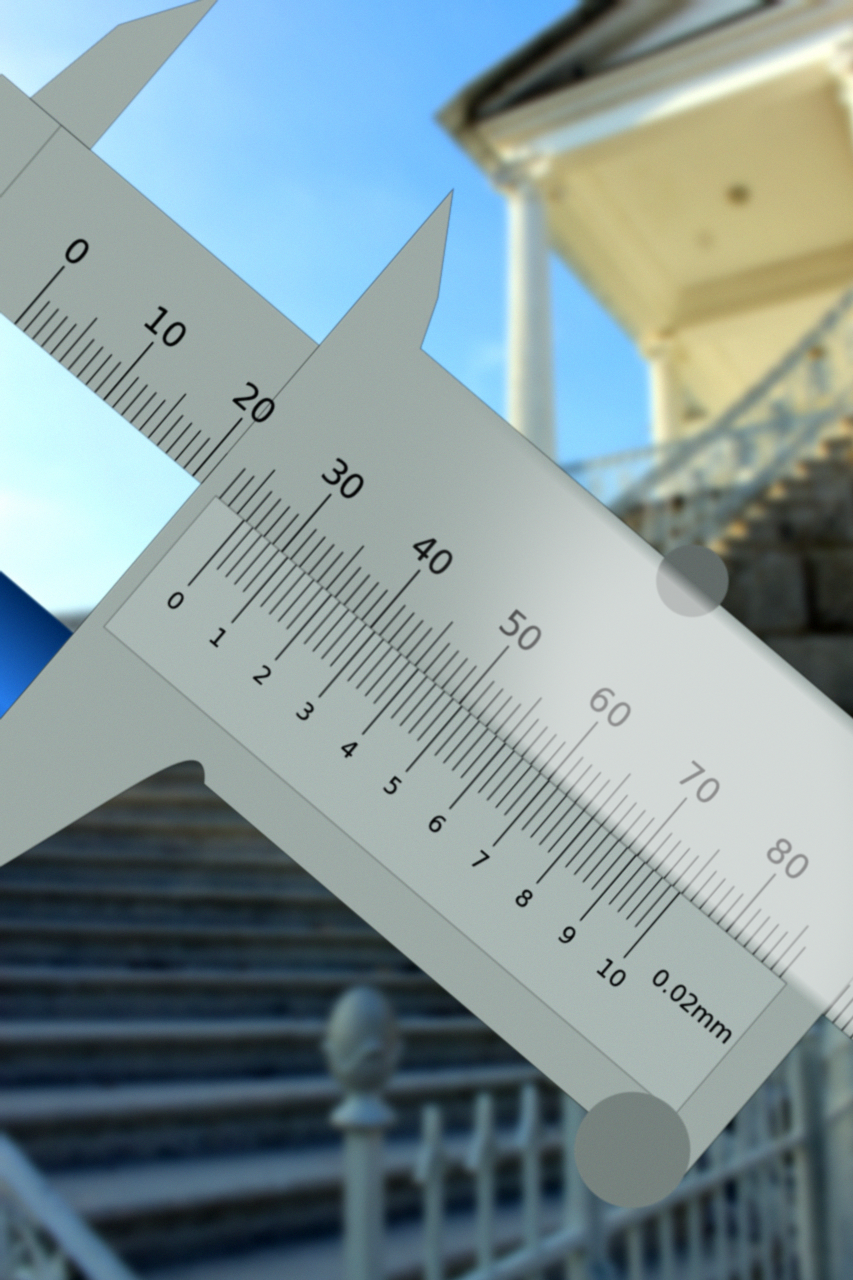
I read 25.8 mm
